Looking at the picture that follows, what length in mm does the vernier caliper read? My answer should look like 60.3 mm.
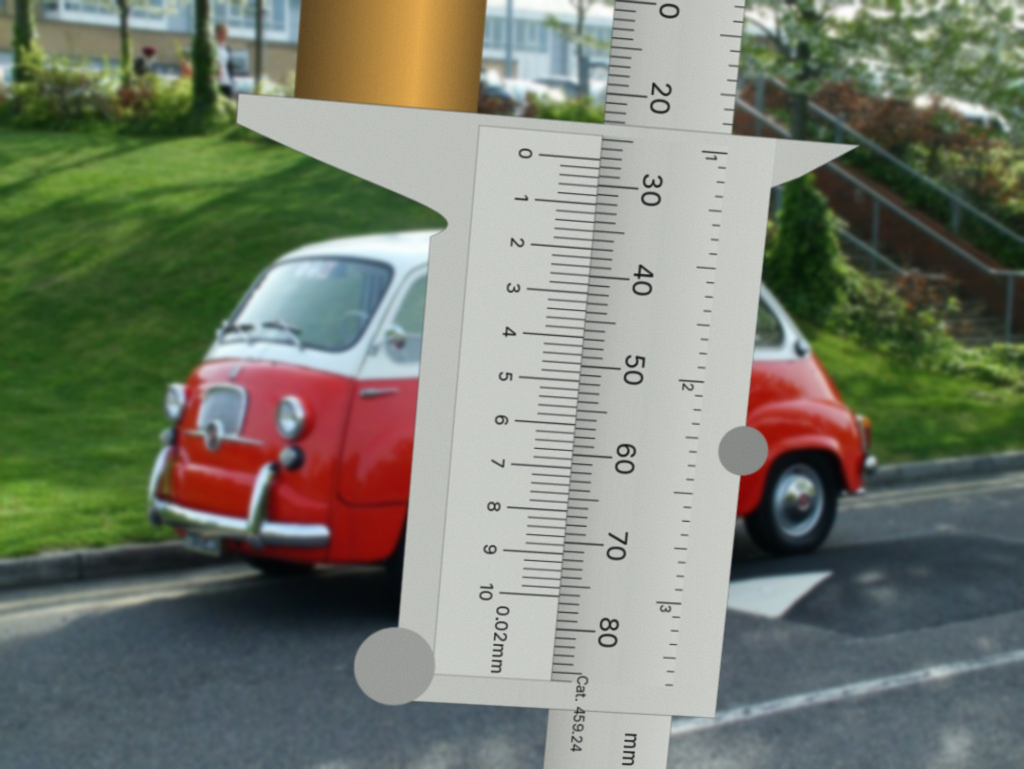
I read 27.2 mm
